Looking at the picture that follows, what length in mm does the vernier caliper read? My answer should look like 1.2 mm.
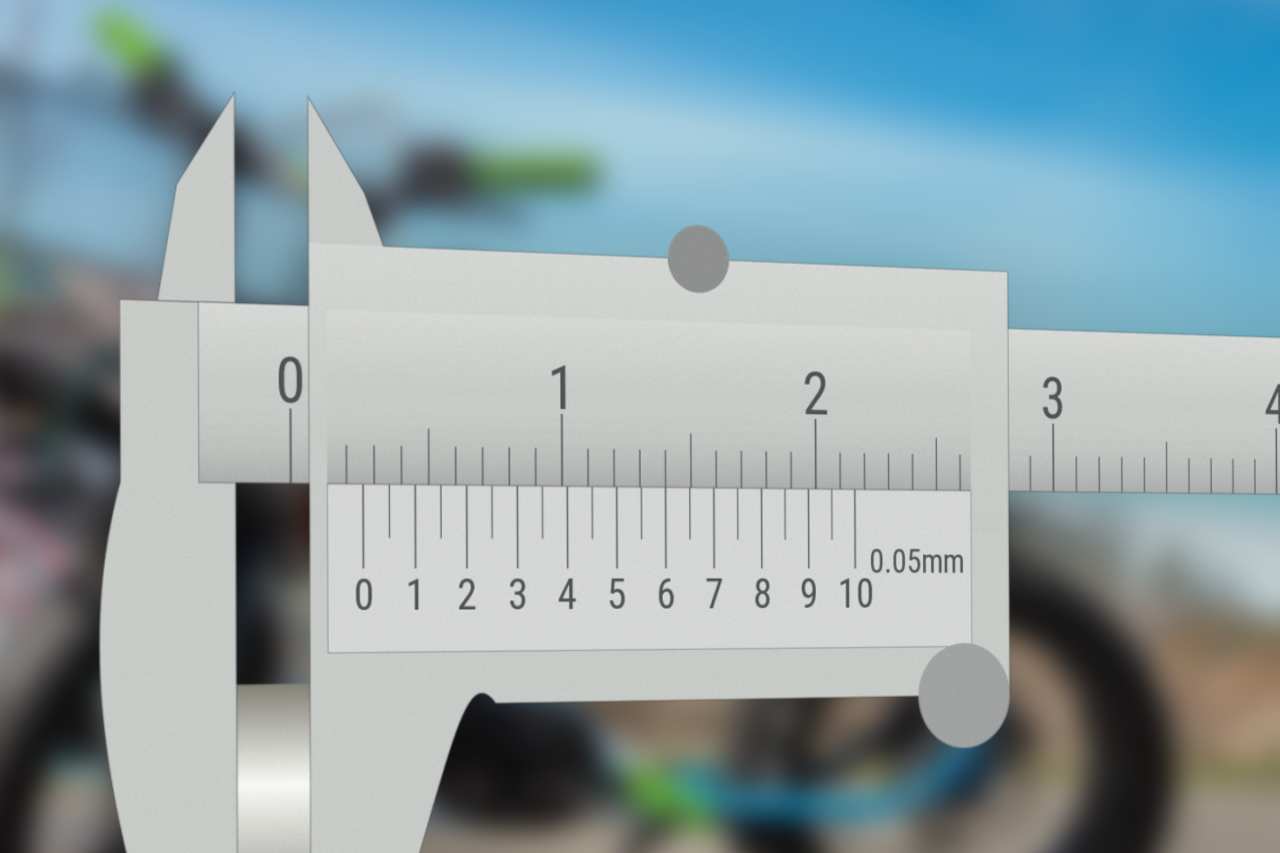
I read 2.6 mm
